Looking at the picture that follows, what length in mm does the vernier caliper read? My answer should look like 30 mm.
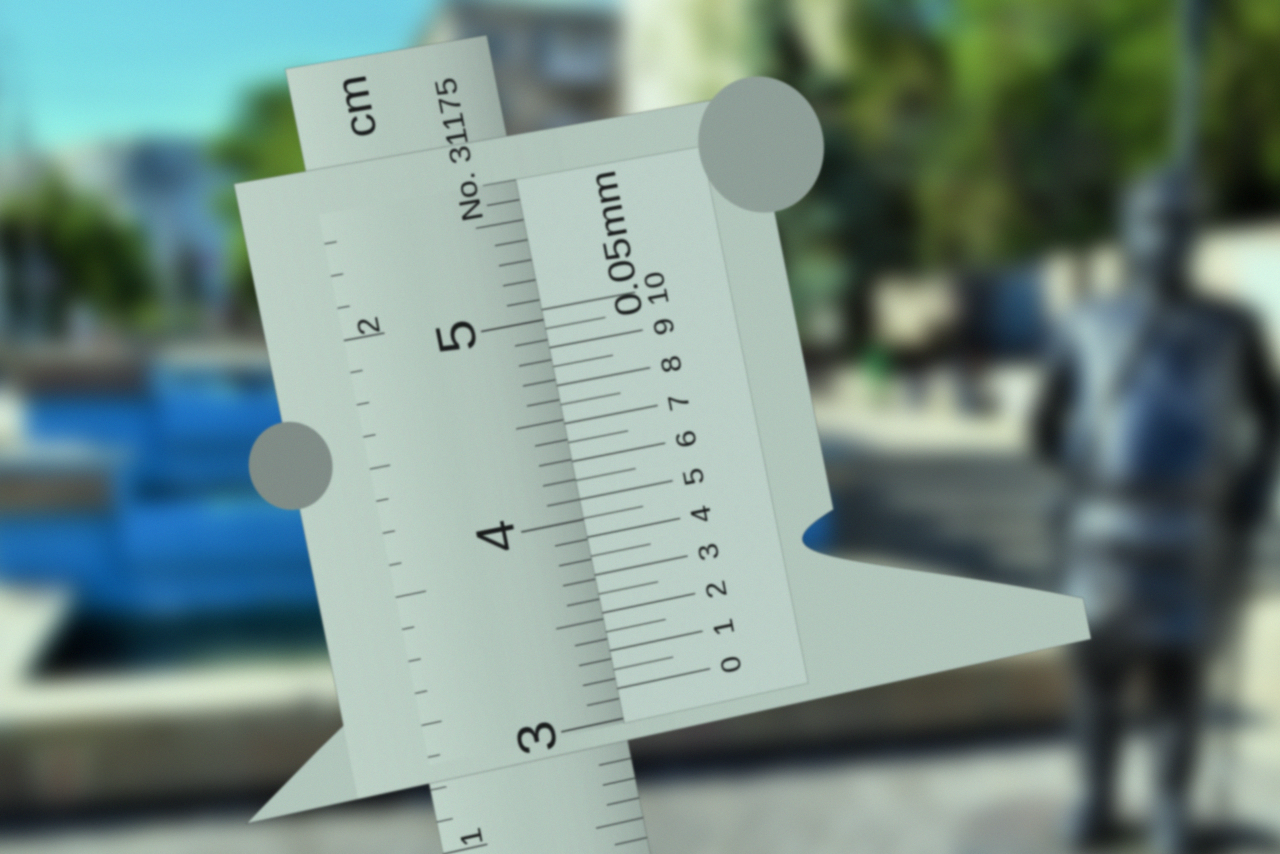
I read 31.5 mm
